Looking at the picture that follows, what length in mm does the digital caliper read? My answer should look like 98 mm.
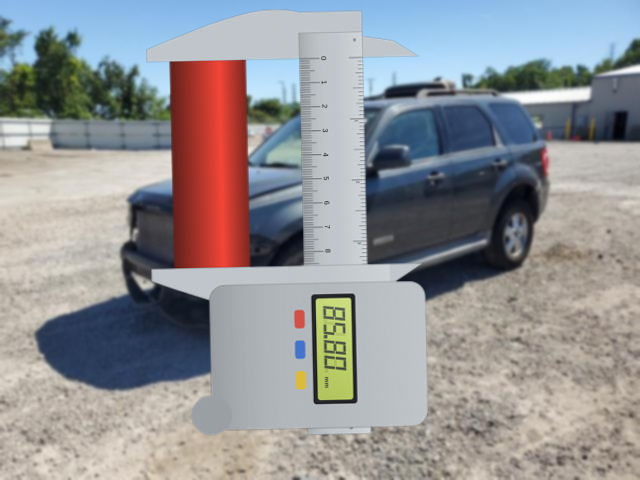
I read 85.80 mm
